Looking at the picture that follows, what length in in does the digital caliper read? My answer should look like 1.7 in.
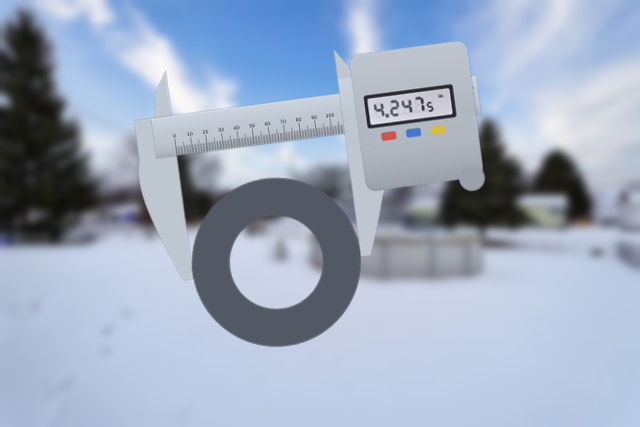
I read 4.2475 in
